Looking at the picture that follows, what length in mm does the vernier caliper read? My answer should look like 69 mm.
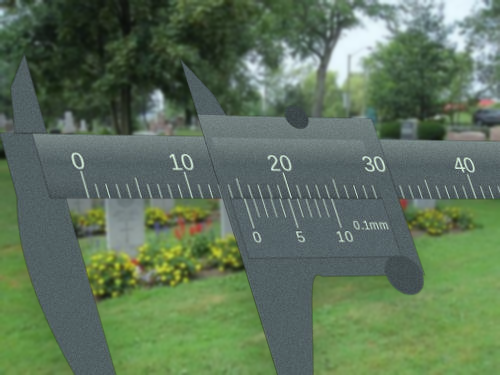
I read 15.2 mm
